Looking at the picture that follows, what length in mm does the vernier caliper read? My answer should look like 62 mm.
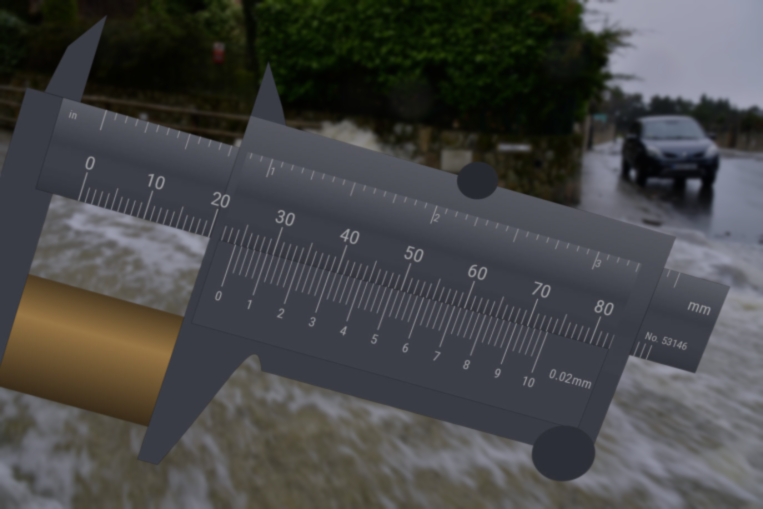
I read 24.2 mm
